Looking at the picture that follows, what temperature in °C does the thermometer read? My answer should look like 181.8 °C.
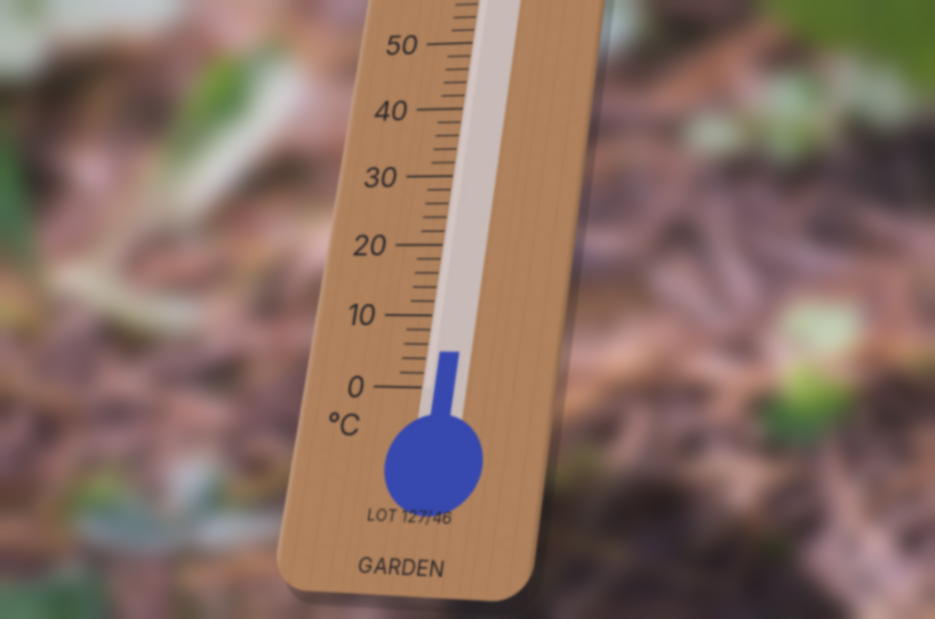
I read 5 °C
